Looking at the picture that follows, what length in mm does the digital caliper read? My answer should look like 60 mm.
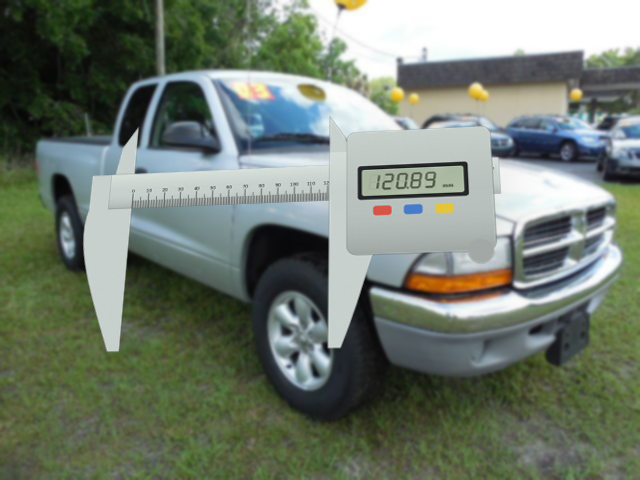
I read 120.89 mm
